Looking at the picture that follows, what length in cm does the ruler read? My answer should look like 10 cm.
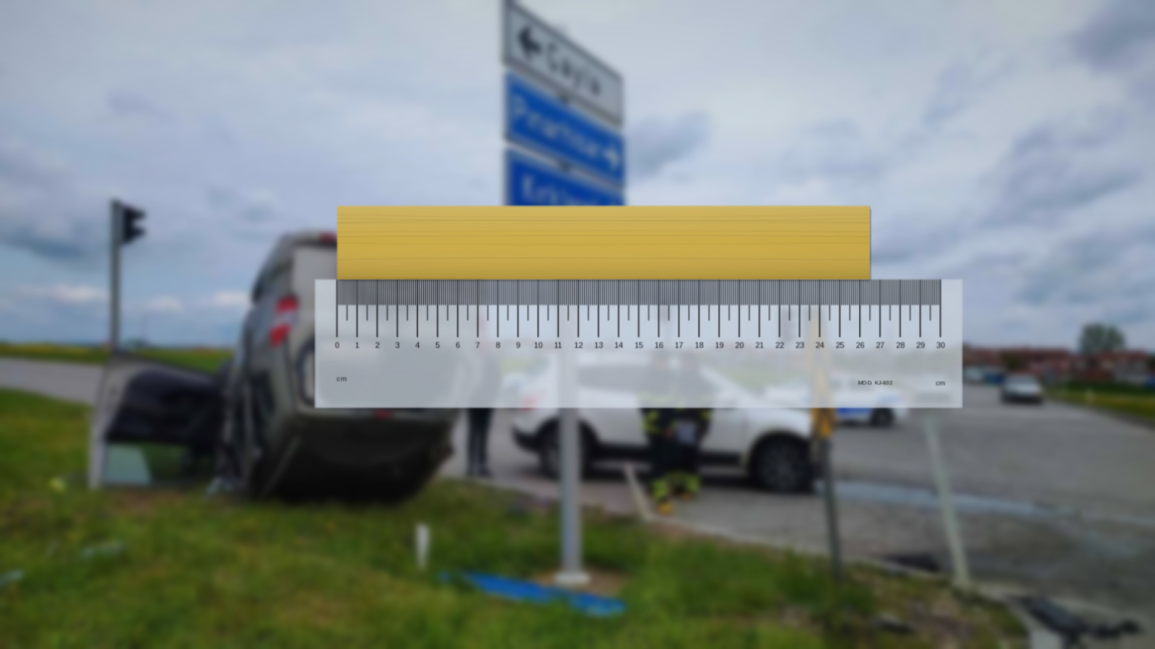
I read 26.5 cm
